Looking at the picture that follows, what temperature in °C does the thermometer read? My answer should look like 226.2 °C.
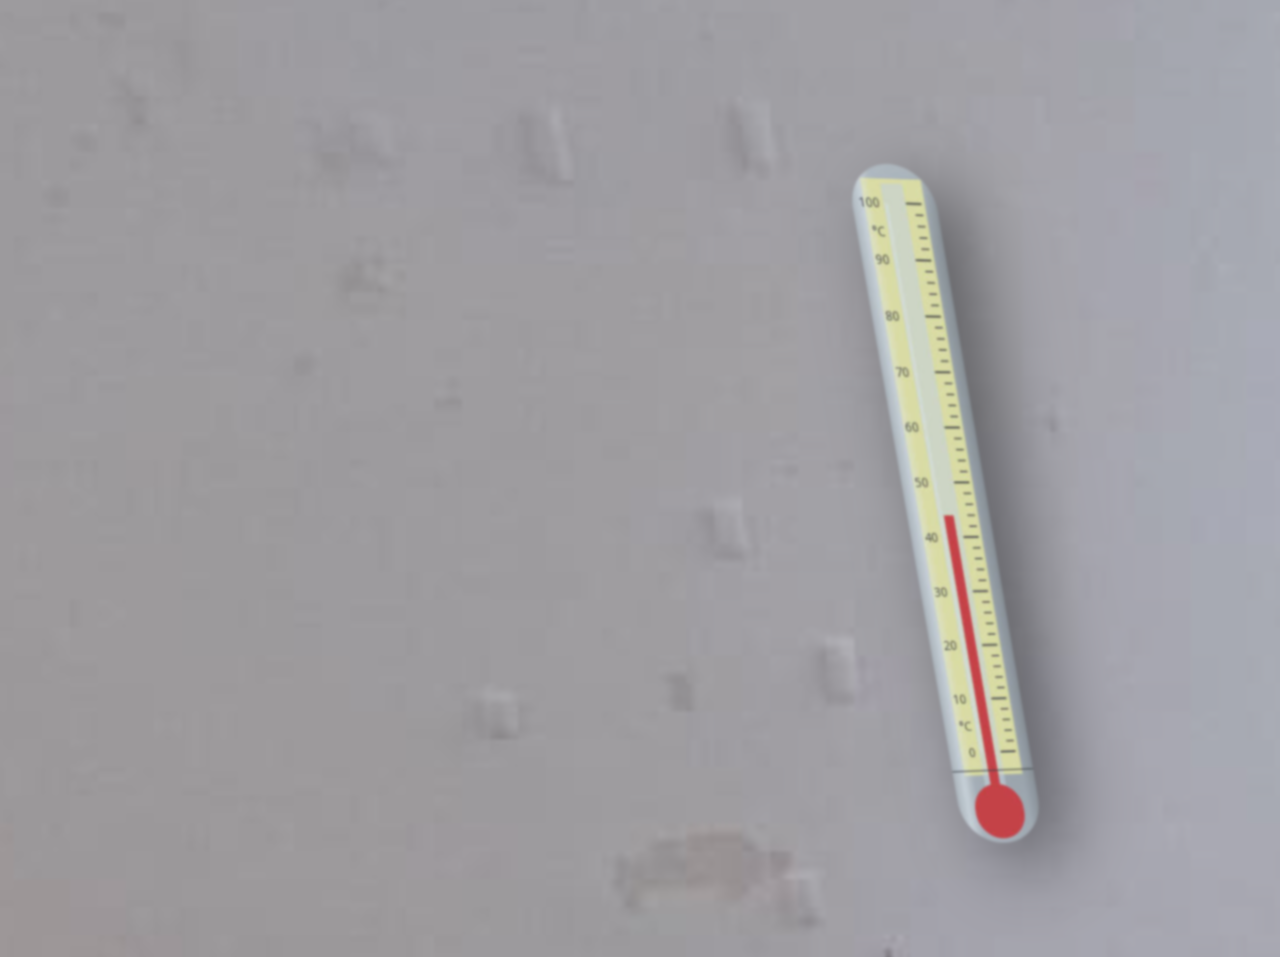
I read 44 °C
